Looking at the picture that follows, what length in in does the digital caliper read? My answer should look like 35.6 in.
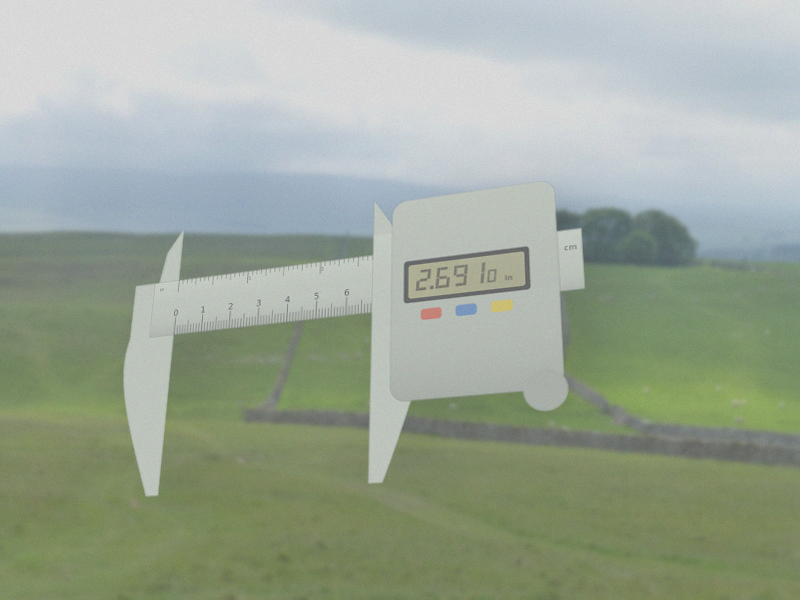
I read 2.6910 in
